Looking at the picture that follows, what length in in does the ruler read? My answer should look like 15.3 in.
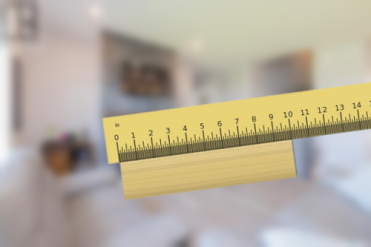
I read 10 in
